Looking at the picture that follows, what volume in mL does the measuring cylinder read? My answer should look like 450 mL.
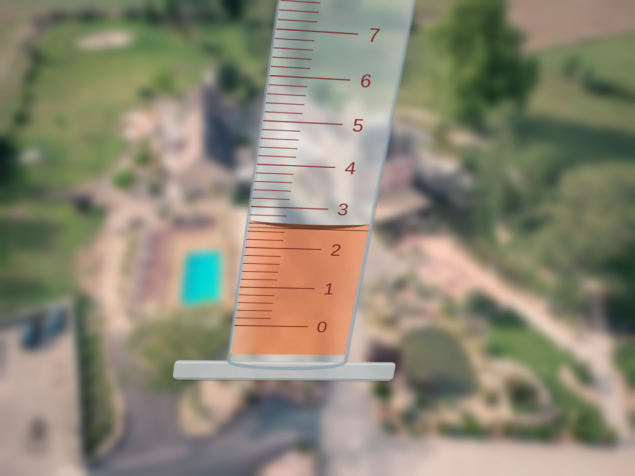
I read 2.5 mL
